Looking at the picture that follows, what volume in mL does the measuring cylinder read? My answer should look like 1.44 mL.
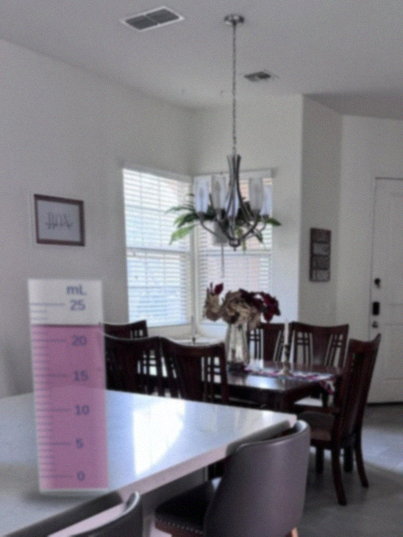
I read 22 mL
